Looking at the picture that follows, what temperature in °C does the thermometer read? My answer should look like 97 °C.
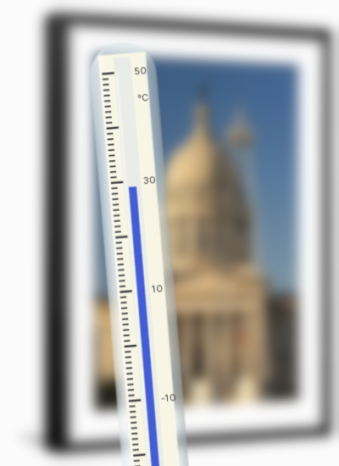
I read 29 °C
